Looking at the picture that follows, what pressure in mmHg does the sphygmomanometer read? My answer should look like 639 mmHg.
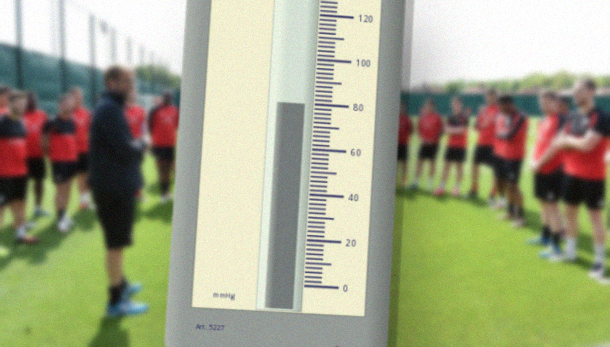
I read 80 mmHg
